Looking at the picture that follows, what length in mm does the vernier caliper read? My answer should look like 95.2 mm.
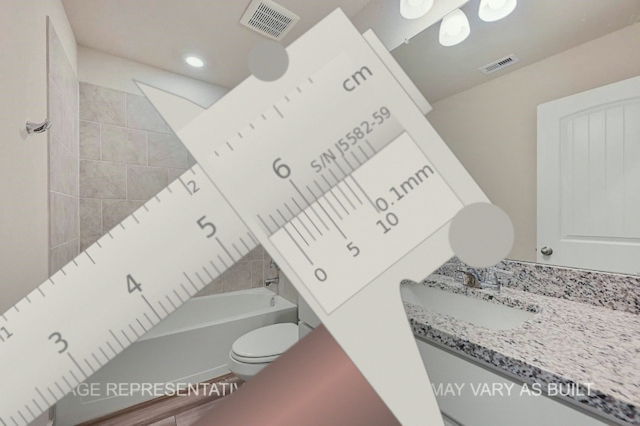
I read 56.4 mm
